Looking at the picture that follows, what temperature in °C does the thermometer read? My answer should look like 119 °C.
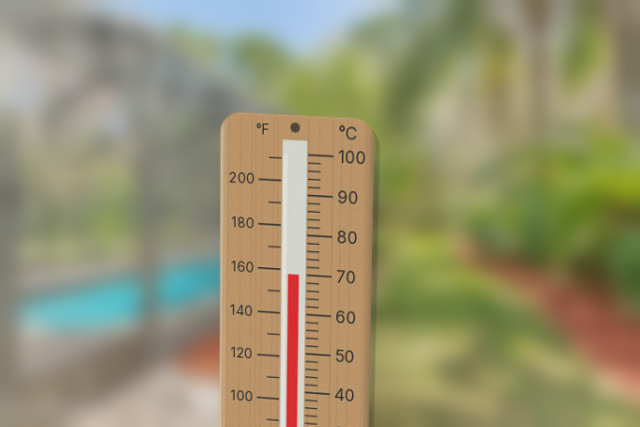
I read 70 °C
